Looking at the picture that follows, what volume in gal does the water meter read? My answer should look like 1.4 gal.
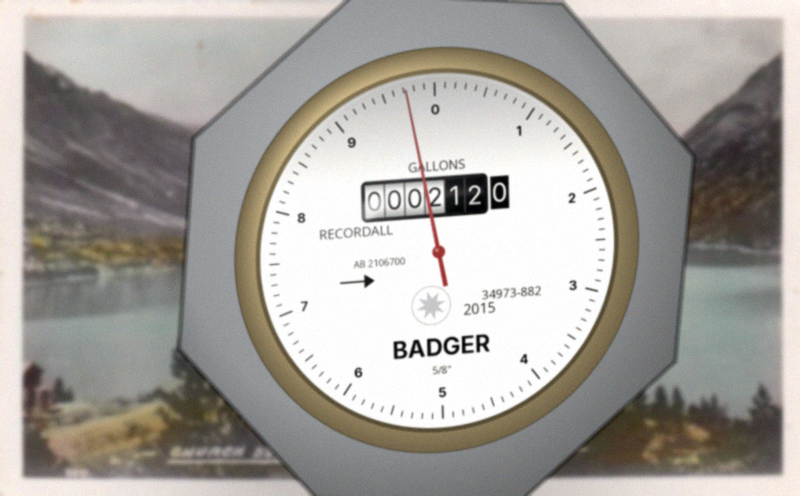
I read 2119.7 gal
